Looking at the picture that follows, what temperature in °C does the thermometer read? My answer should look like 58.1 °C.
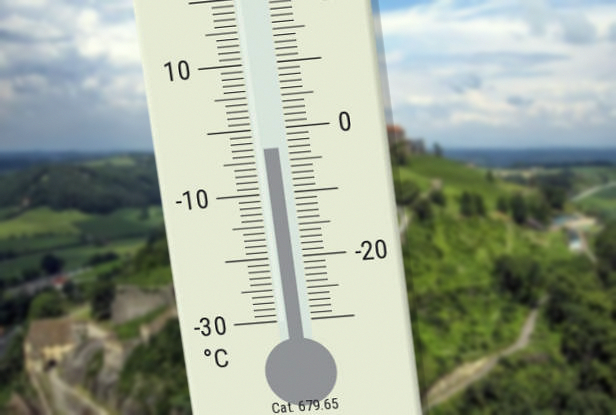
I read -3 °C
